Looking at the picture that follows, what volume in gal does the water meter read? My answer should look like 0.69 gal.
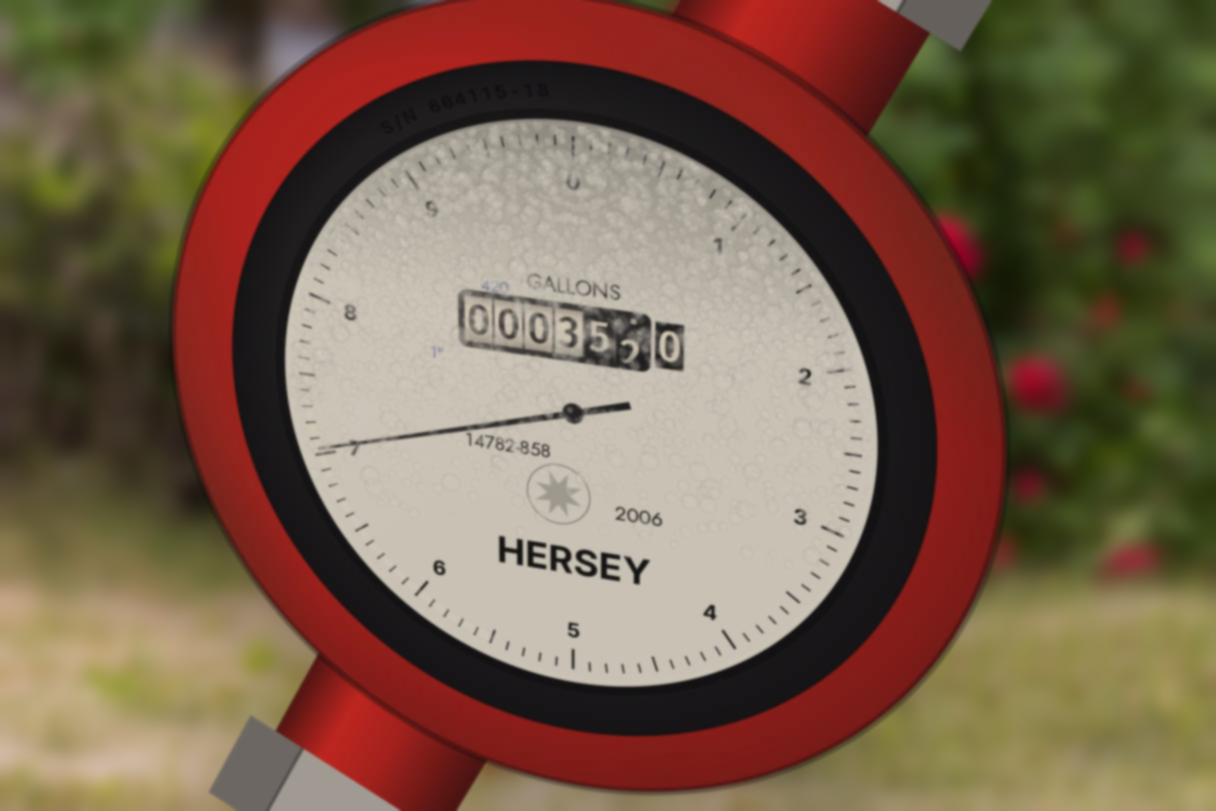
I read 3517.0 gal
